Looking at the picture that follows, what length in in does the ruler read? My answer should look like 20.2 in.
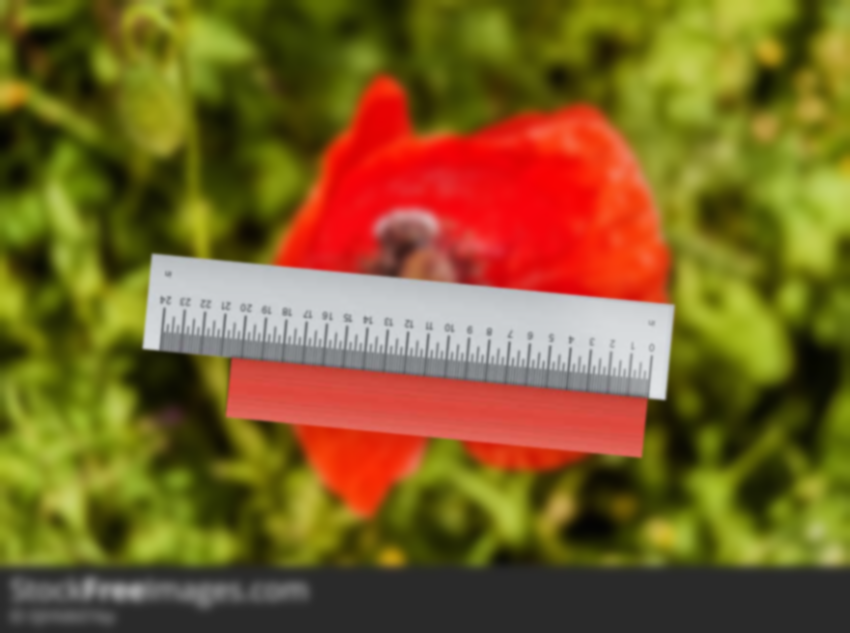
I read 20.5 in
